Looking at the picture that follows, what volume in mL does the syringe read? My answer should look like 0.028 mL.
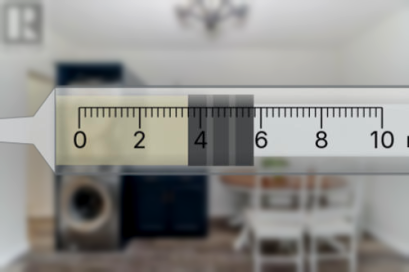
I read 3.6 mL
